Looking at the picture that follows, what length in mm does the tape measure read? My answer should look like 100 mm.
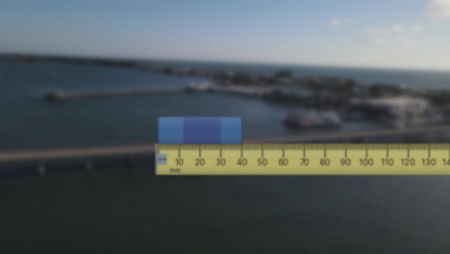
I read 40 mm
